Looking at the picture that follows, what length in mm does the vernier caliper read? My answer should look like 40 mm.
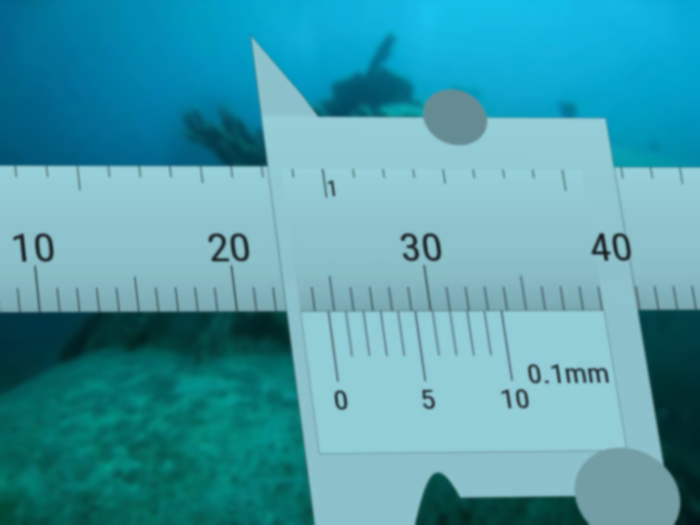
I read 24.7 mm
